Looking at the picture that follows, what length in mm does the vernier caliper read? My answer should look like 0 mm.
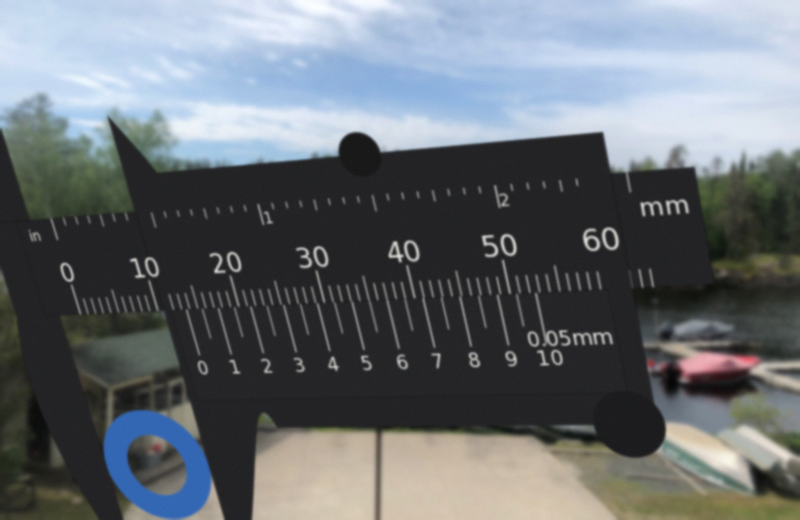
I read 13.6 mm
